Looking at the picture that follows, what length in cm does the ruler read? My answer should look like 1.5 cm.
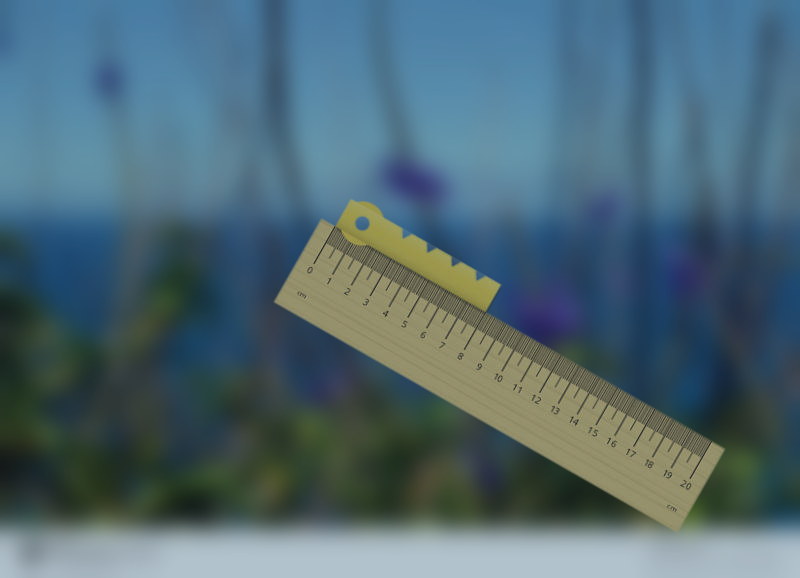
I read 8 cm
